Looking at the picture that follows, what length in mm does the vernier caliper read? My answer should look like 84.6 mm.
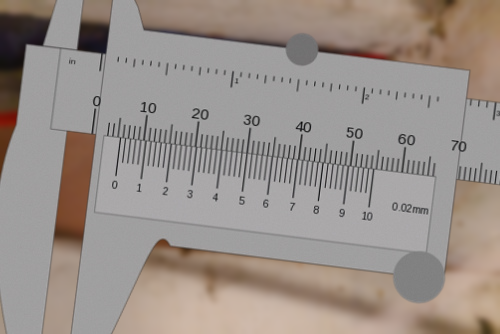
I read 5.5 mm
